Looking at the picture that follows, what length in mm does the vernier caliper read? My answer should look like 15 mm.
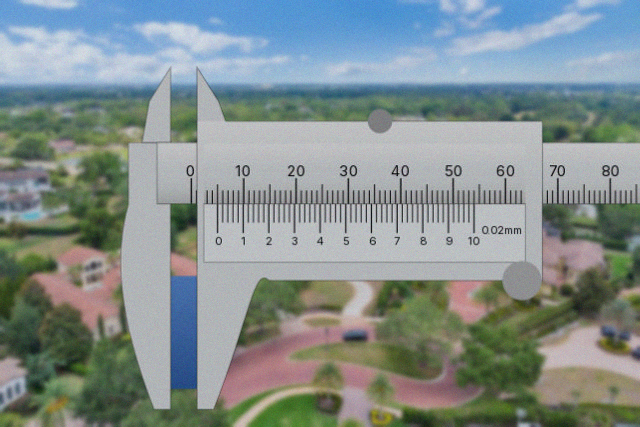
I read 5.0 mm
